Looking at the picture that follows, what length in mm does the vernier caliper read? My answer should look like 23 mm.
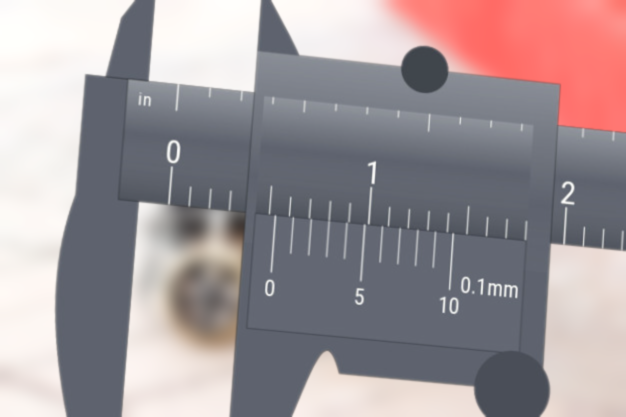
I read 5.3 mm
